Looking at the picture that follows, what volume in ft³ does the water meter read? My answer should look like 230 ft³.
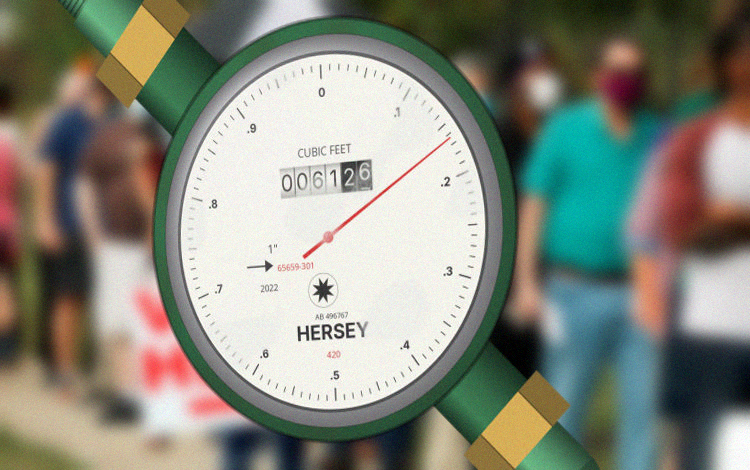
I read 6126.16 ft³
